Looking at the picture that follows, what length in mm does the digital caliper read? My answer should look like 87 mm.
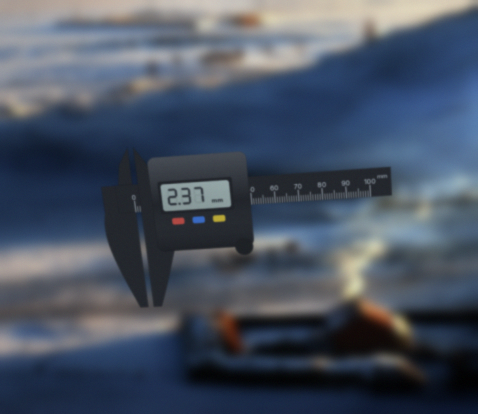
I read 2.37 mm
